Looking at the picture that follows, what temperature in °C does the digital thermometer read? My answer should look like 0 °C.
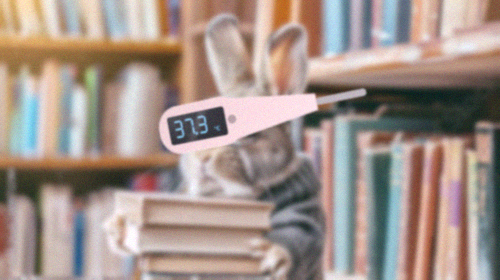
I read 37.3 °C
